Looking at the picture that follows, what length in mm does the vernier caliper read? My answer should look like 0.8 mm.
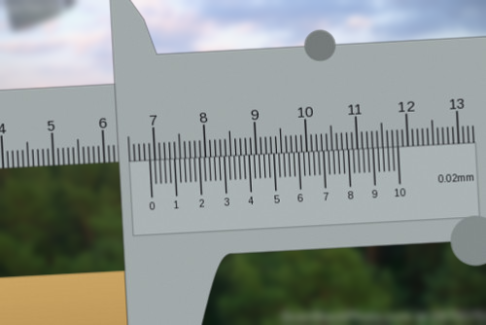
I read 69.0 mm
